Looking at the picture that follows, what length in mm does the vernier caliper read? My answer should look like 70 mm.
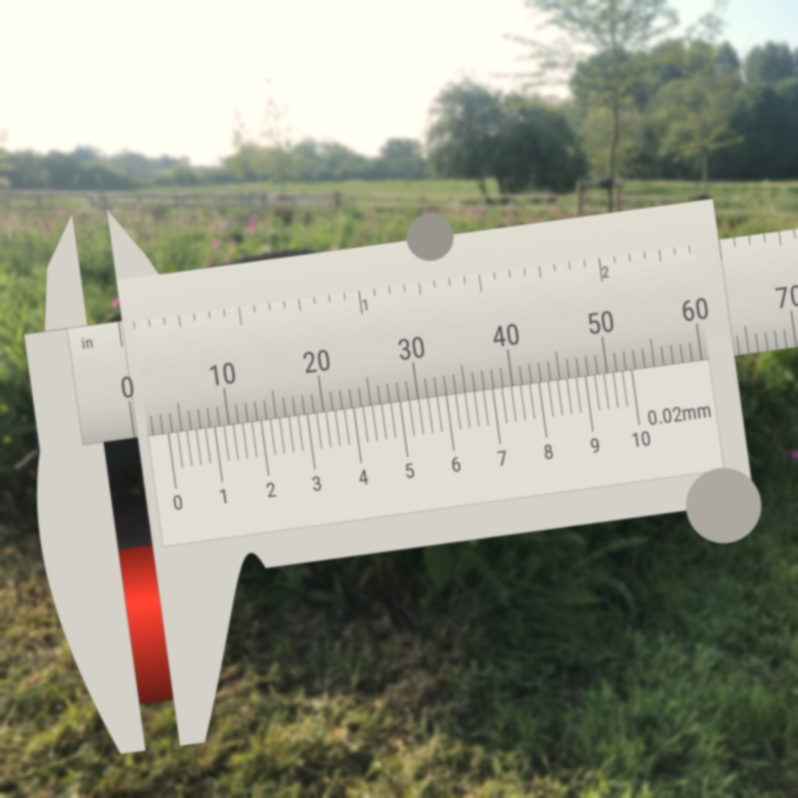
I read 3.6 mm
